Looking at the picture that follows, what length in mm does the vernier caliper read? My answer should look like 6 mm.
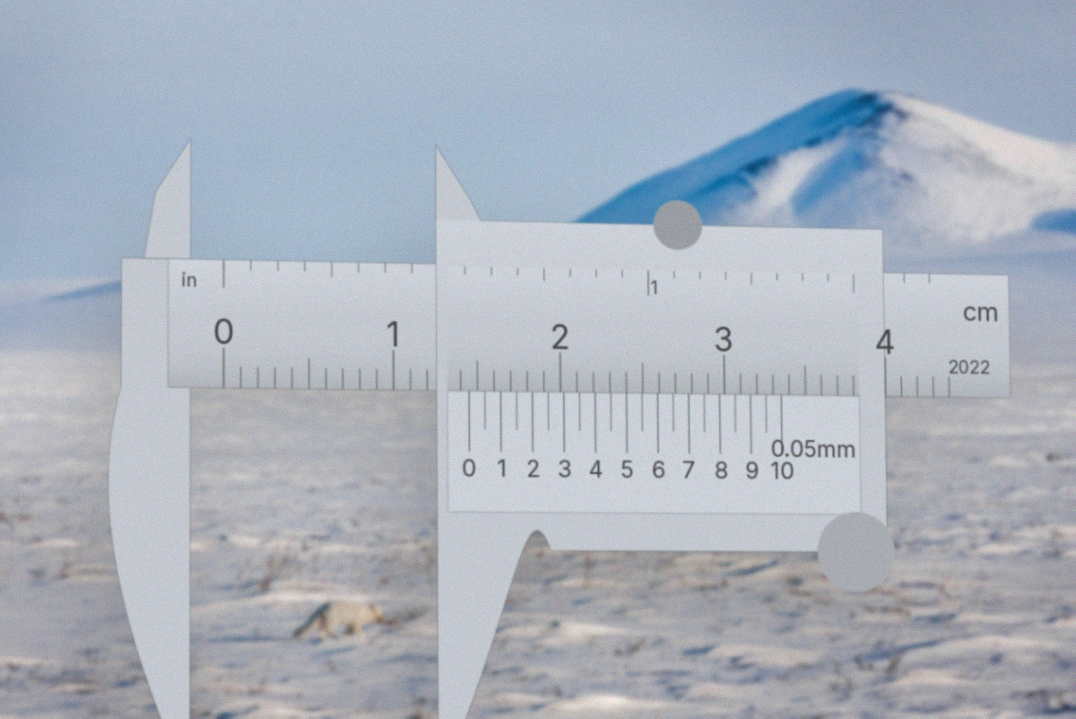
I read 14.5 mm
